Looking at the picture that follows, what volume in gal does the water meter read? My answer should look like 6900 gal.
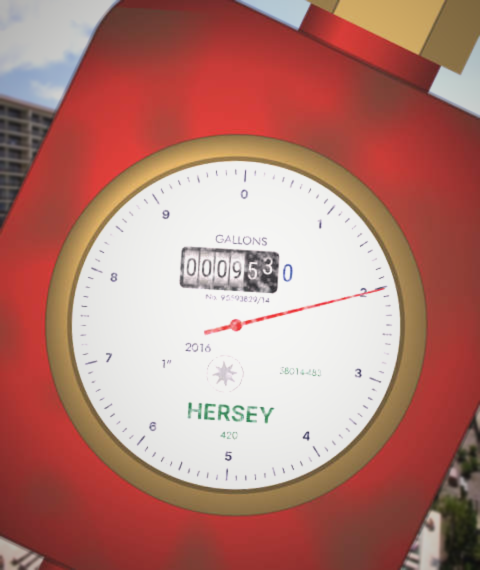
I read 9532.0 gal
